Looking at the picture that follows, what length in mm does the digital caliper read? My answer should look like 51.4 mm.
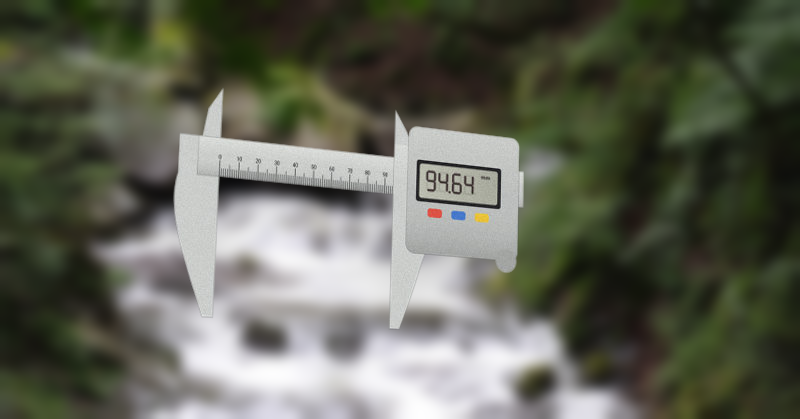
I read 94.64 mm
